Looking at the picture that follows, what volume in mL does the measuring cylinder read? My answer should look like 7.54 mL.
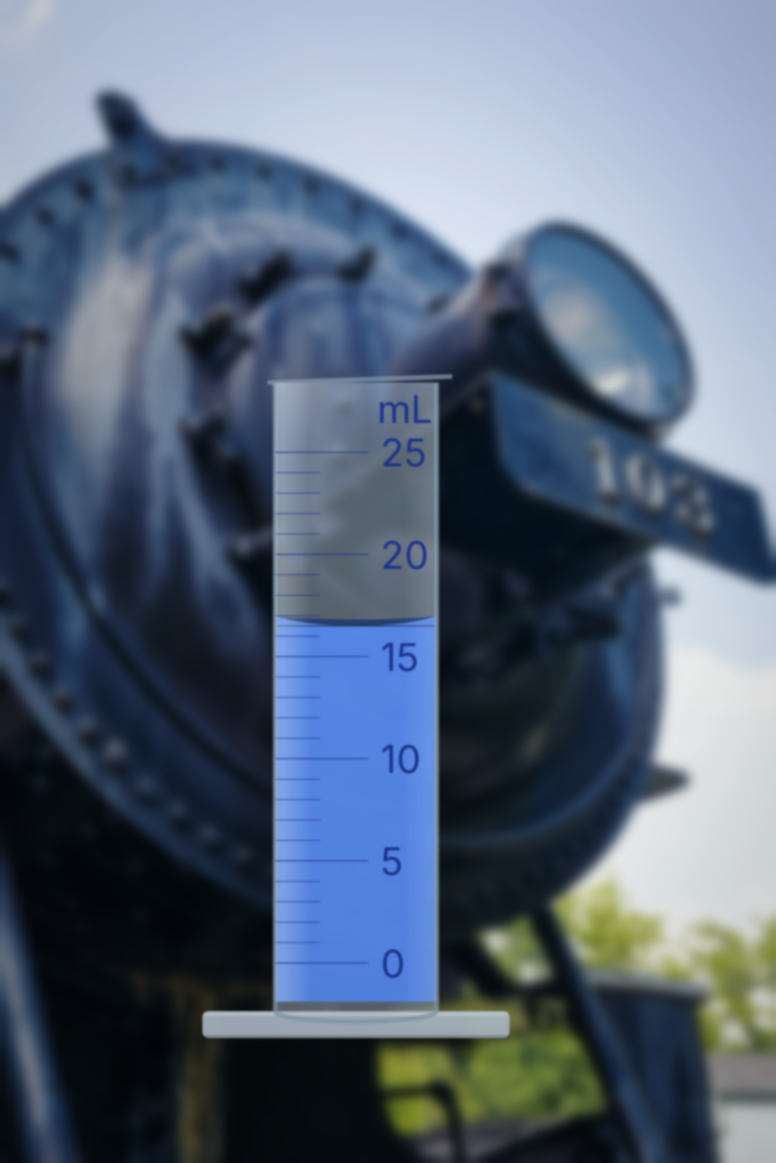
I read 16.5 mL
